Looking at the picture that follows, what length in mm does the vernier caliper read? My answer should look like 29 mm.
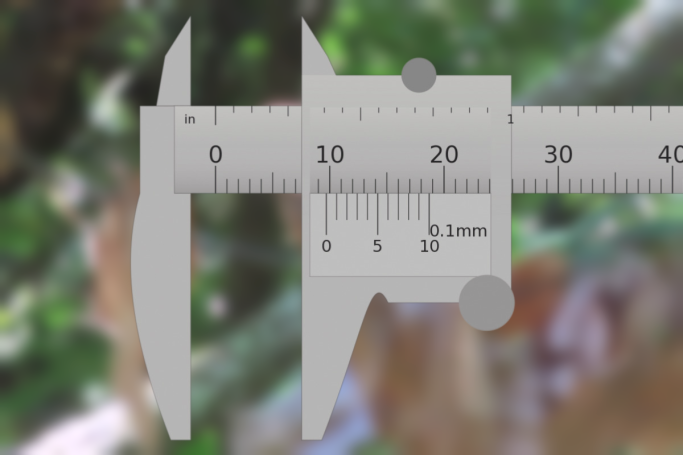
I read 9.7 mm
